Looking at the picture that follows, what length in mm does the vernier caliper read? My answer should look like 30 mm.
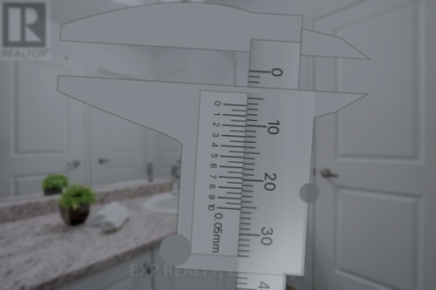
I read 6.4 mm
